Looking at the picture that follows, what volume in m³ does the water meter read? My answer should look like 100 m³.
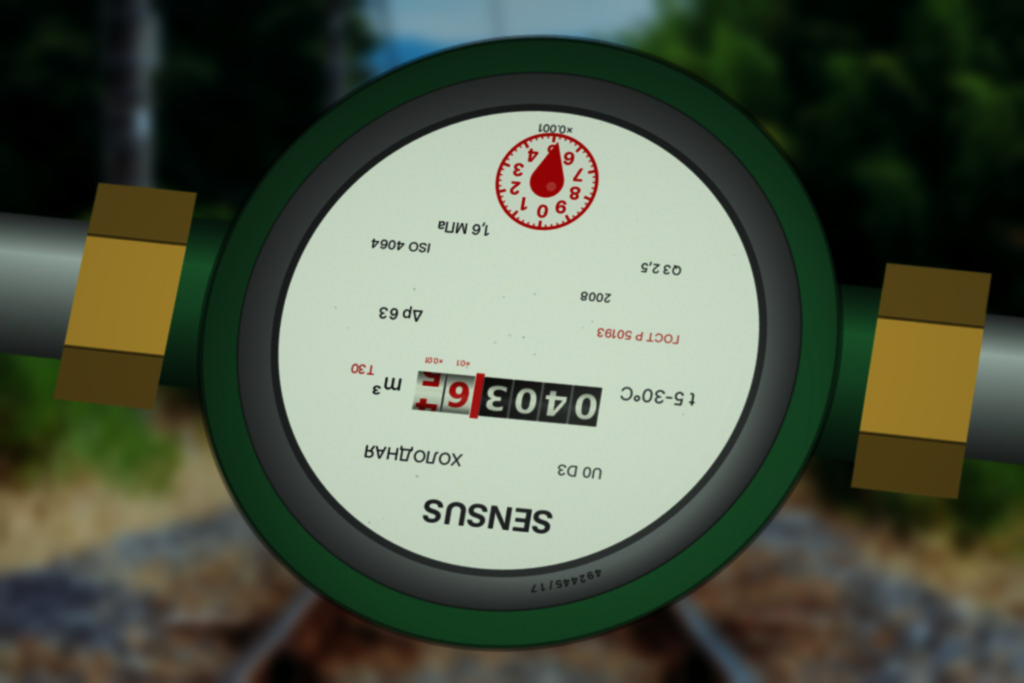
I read 403.645 m³
